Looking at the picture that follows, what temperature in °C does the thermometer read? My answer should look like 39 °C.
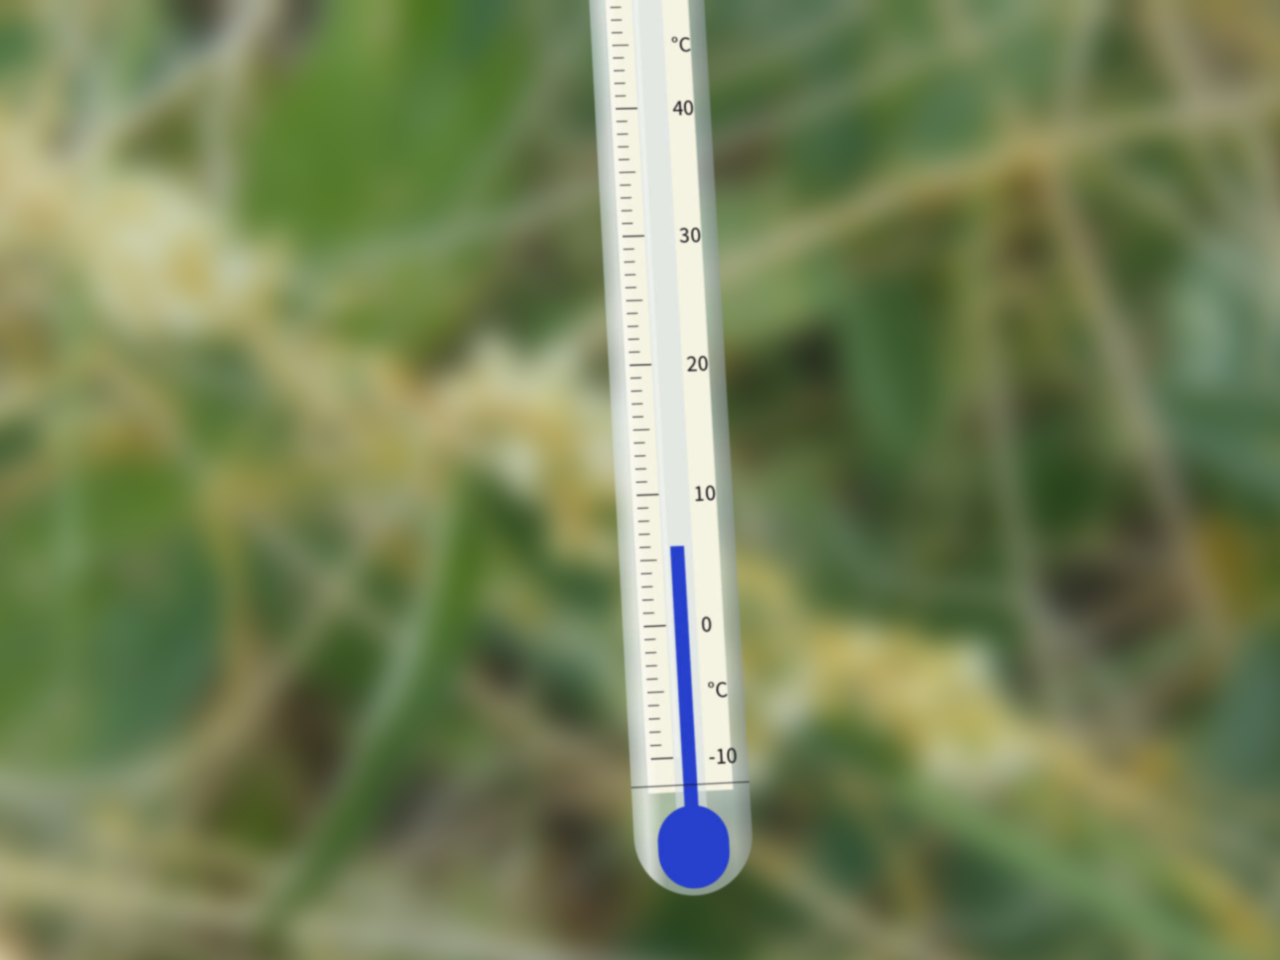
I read 6 °C
